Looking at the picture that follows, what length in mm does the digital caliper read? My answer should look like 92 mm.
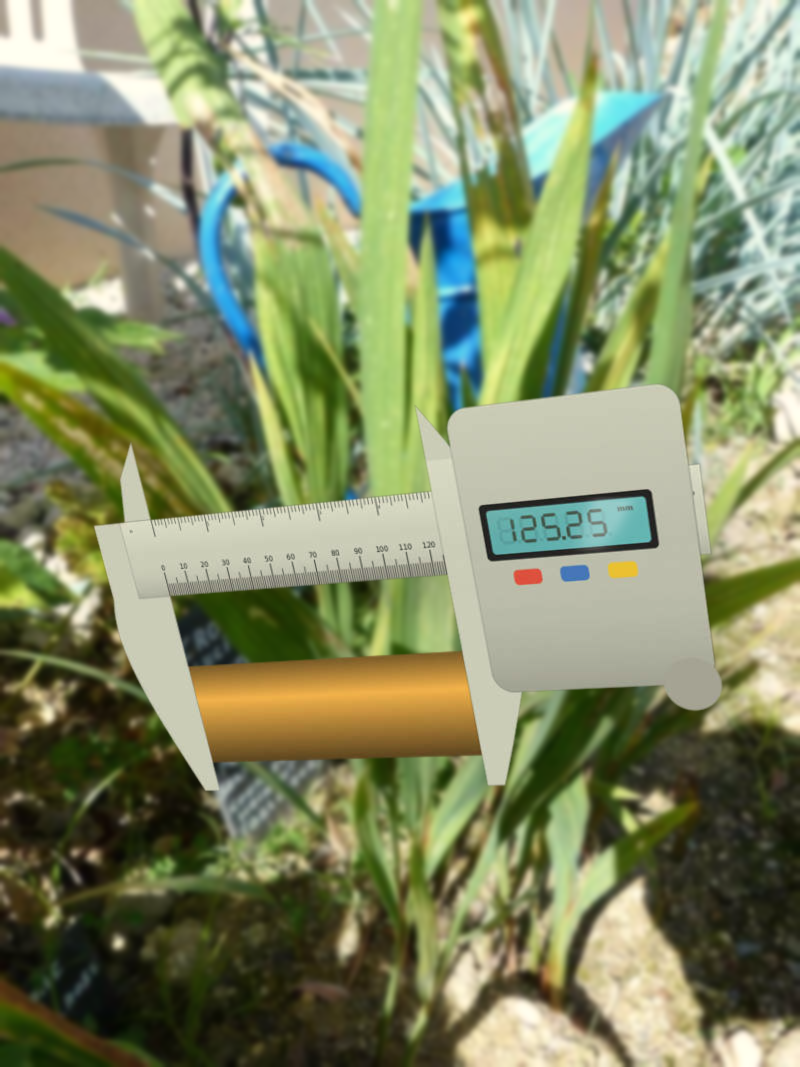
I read 125.25 mm
